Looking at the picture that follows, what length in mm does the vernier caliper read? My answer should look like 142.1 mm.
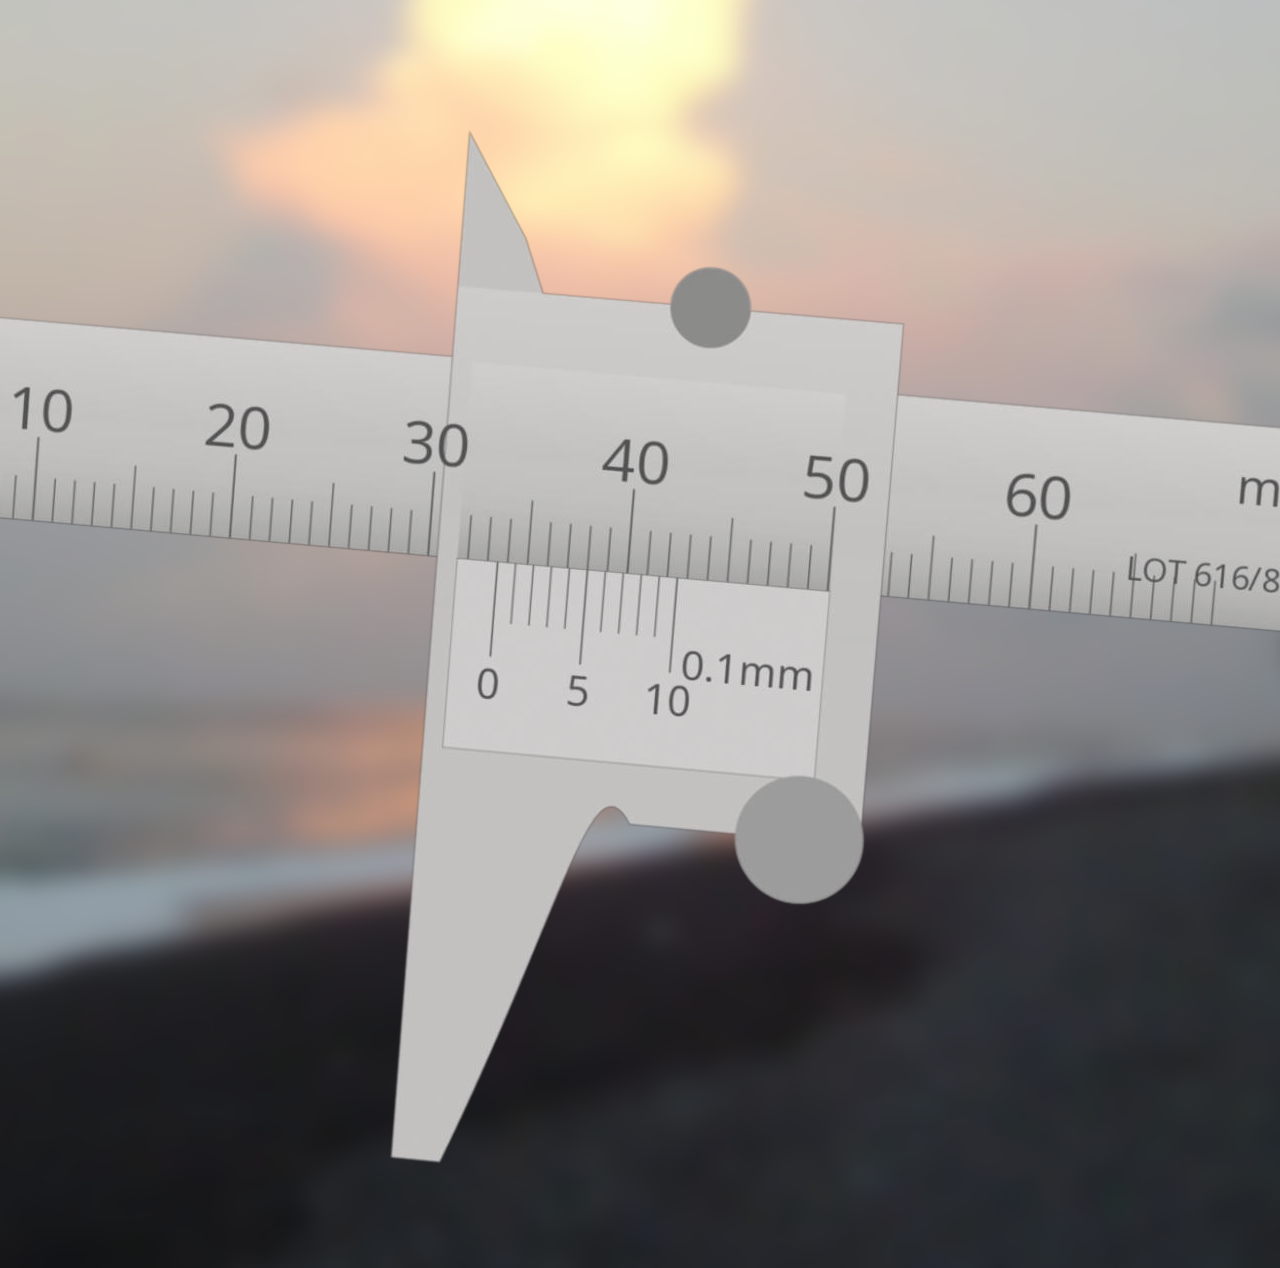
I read 33.5 mm
